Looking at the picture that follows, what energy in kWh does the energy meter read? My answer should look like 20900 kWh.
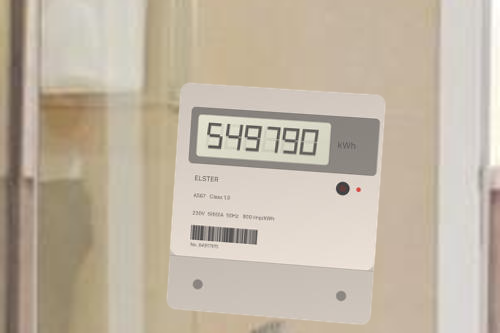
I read 549790 kWh
